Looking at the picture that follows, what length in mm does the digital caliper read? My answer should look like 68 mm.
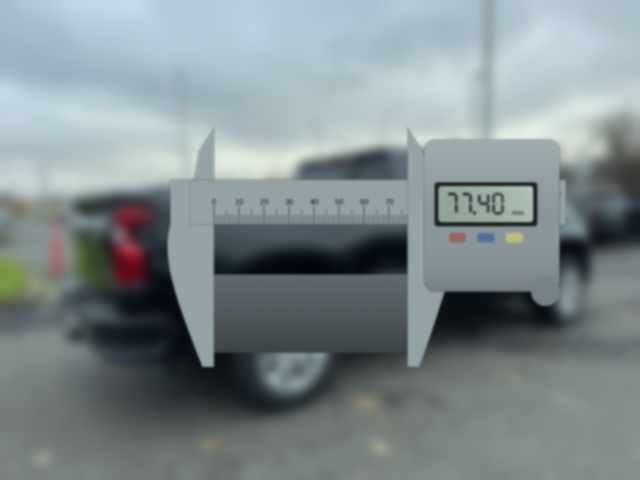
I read 77.40 mm
